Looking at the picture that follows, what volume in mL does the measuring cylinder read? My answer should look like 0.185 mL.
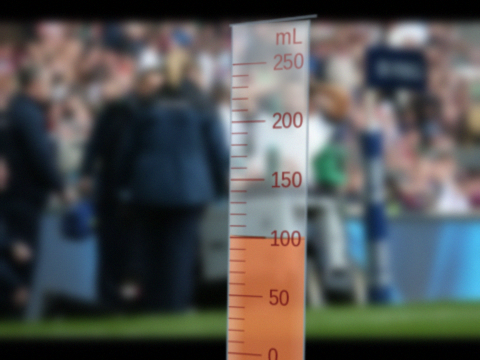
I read 100 mL
